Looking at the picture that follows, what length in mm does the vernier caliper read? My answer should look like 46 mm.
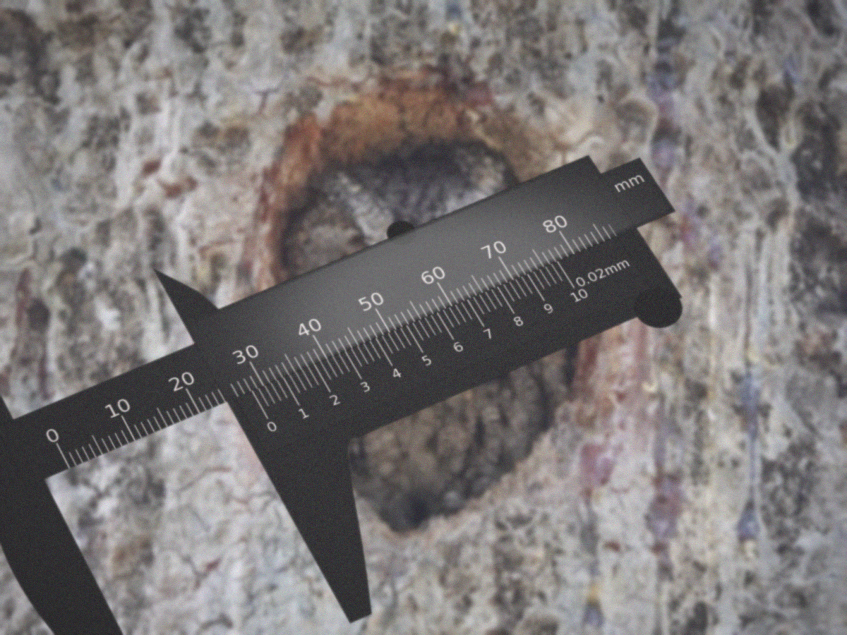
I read 28.2 mm
